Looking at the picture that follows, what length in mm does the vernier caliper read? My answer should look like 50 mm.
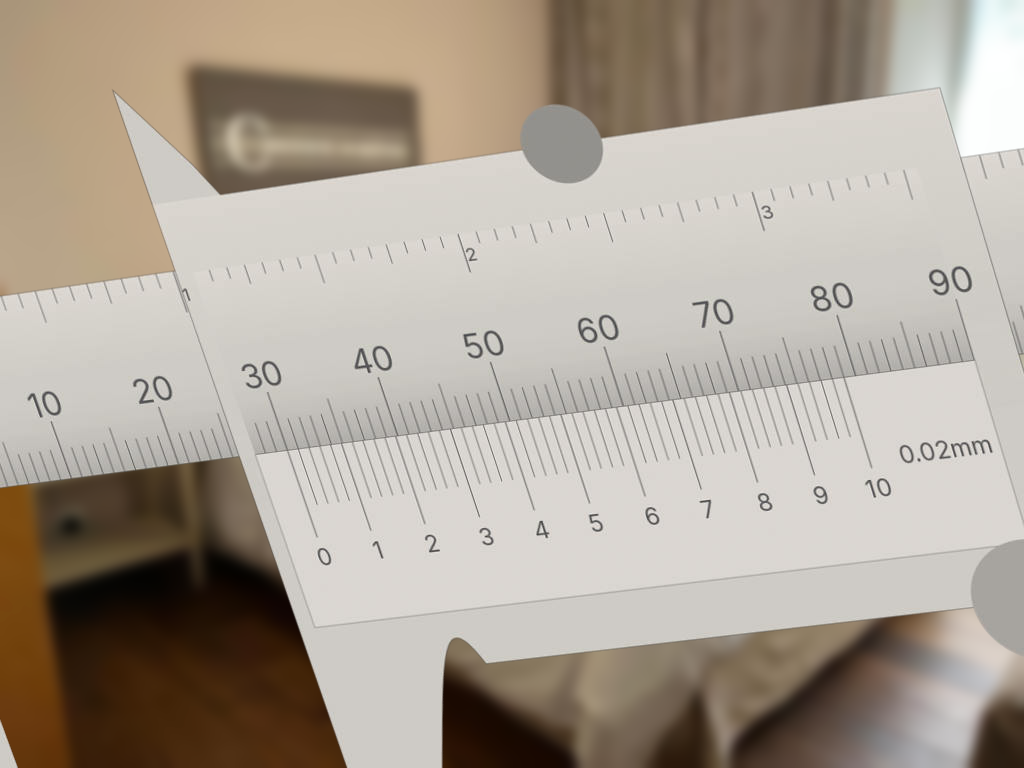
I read 30.0 mm
